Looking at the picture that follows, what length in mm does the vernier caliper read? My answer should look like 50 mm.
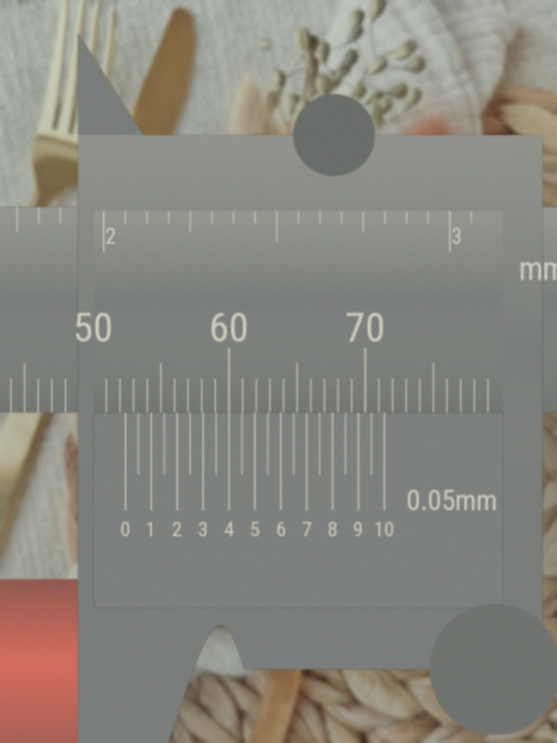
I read 52.4 mm
